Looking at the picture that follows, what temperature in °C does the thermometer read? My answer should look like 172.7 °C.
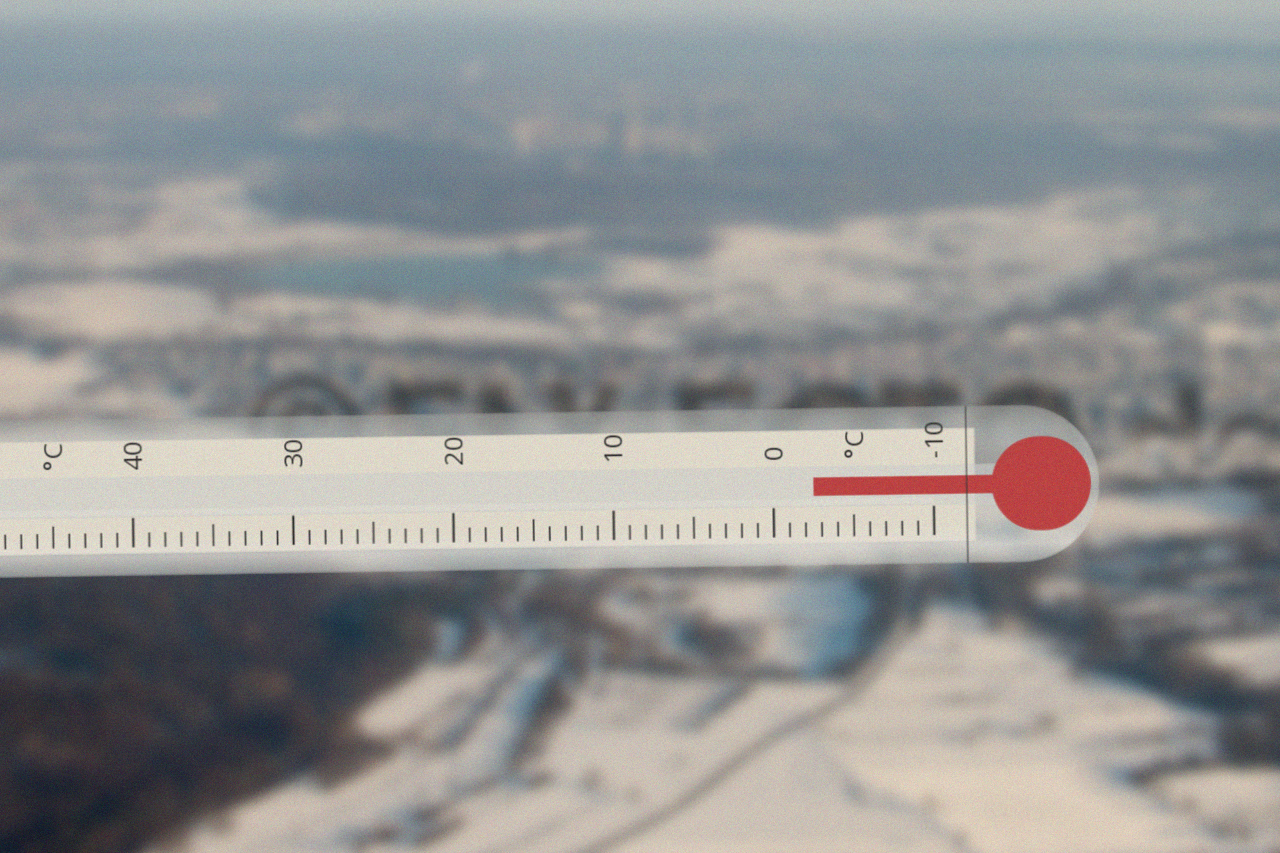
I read -2.5 °C
